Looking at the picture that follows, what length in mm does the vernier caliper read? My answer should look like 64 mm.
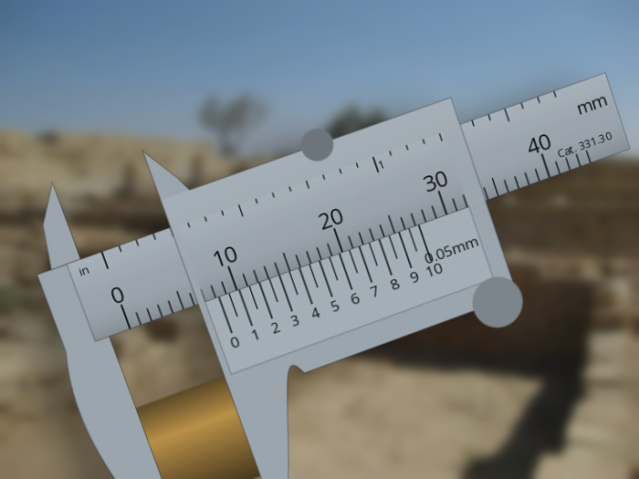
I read 8.3 mm
